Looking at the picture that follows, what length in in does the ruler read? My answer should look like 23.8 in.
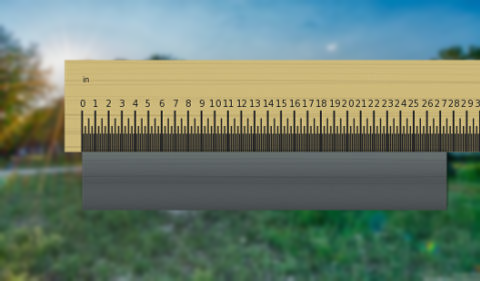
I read 27.5 in
